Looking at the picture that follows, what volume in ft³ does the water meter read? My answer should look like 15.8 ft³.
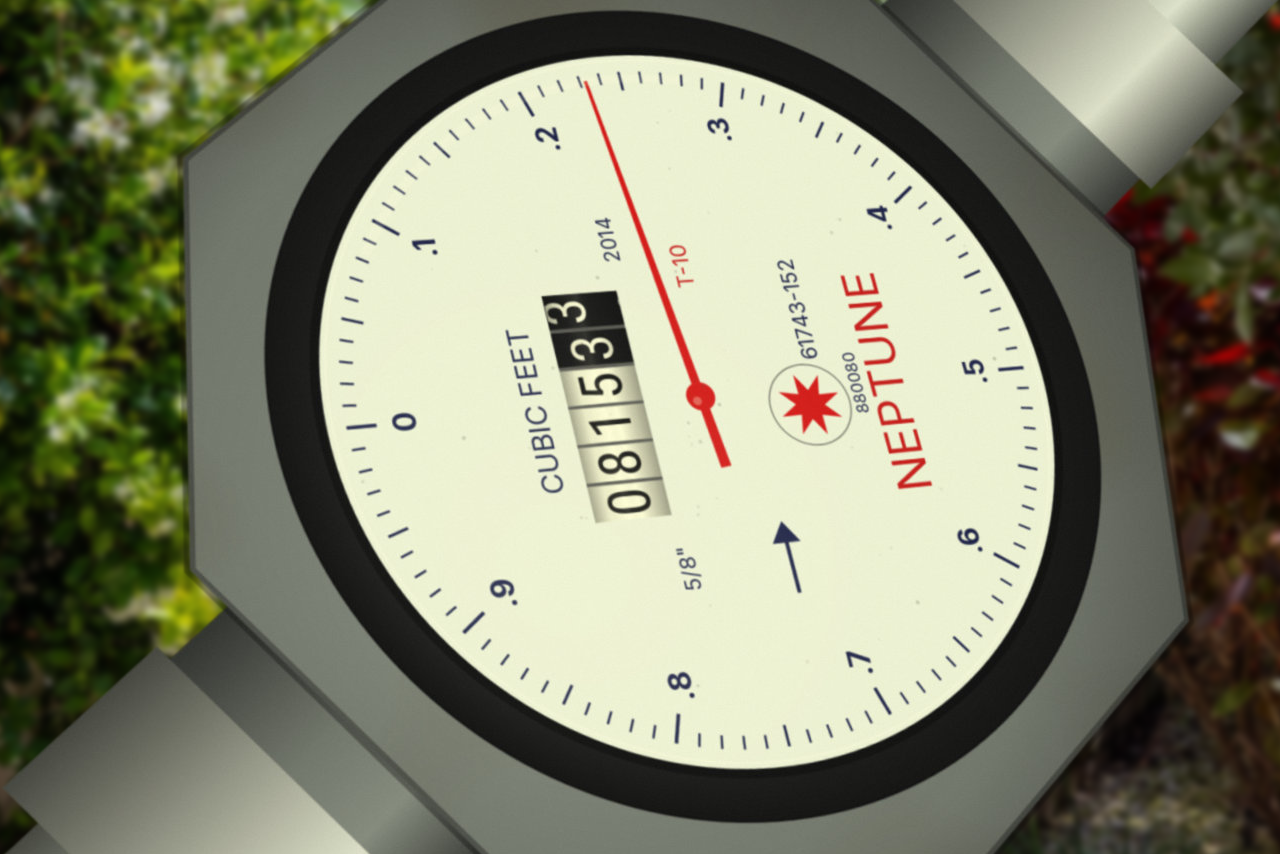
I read 81533.23 ft³
